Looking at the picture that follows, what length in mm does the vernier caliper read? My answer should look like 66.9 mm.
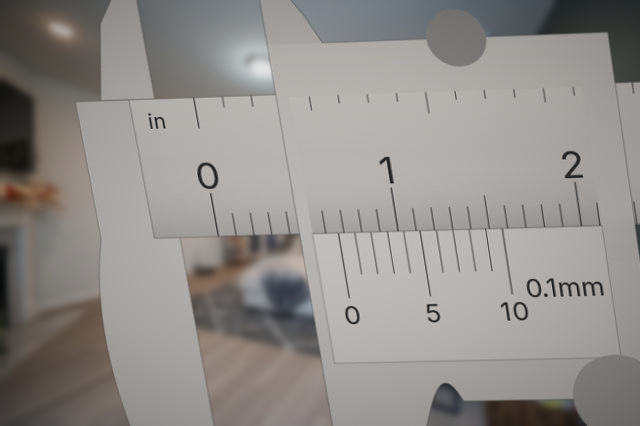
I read 6.7 mm
